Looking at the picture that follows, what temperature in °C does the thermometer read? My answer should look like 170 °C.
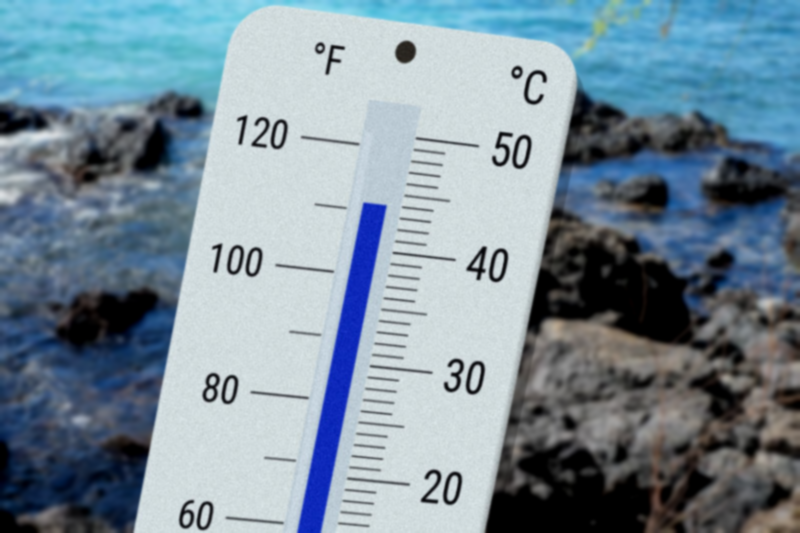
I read 44 °C
